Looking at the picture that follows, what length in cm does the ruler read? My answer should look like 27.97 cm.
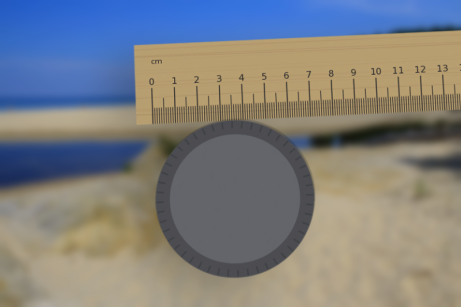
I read 7 cm
